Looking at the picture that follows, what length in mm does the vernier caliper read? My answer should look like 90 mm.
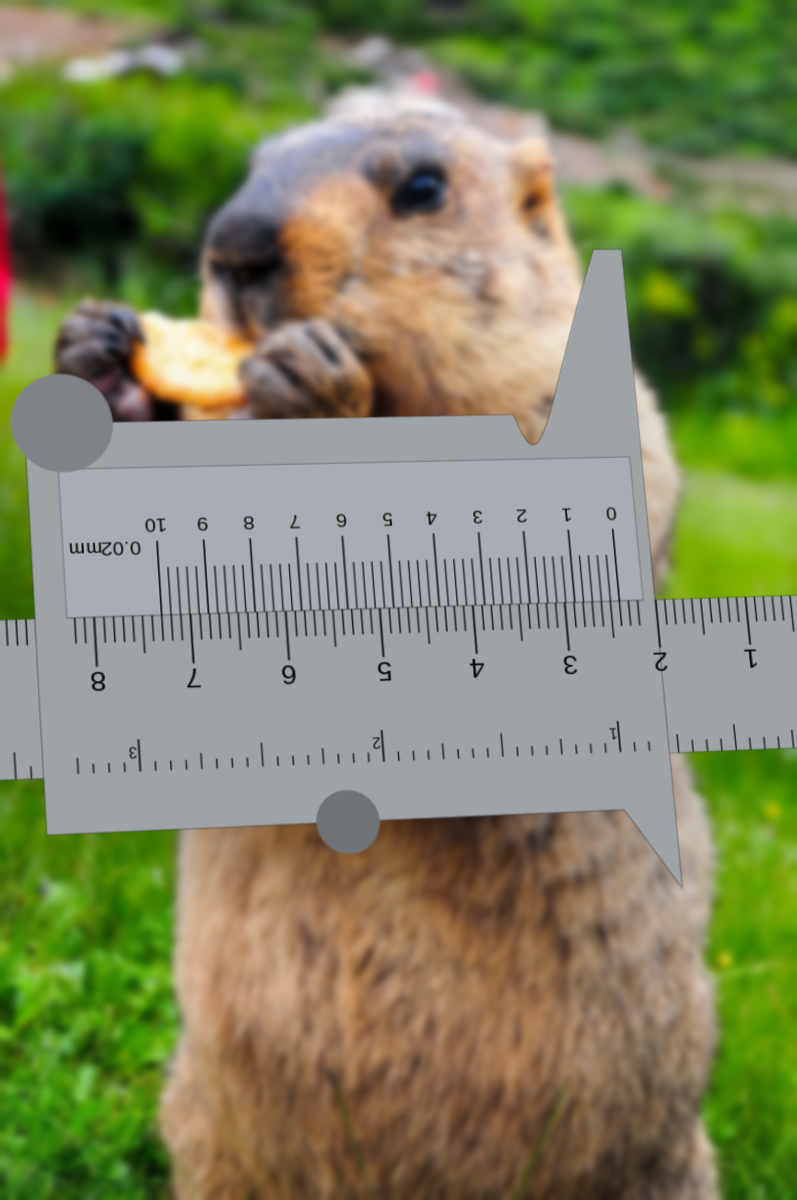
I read 24.0 mm
